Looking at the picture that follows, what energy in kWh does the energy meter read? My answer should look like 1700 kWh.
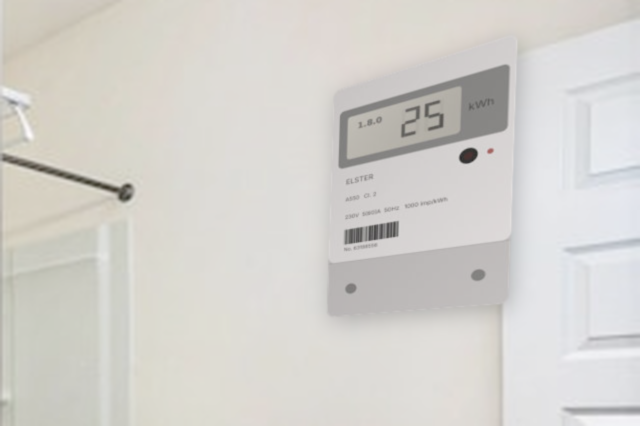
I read 25 kWh
